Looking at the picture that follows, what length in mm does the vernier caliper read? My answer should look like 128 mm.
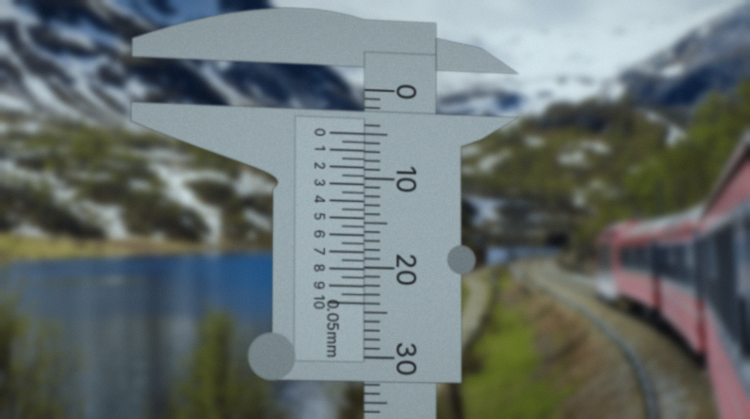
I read 5.0 mm
